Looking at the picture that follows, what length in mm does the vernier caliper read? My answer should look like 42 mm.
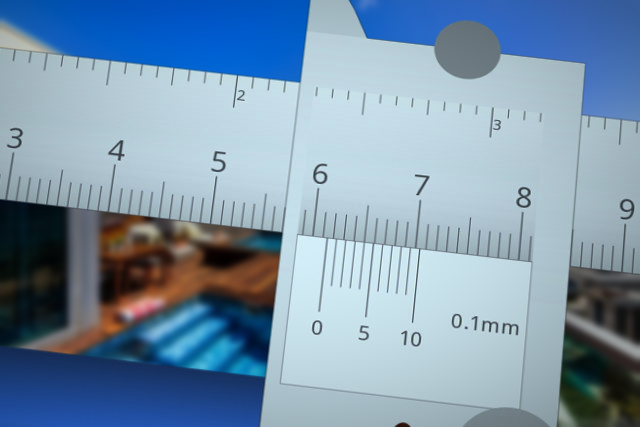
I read 61.4 mm
